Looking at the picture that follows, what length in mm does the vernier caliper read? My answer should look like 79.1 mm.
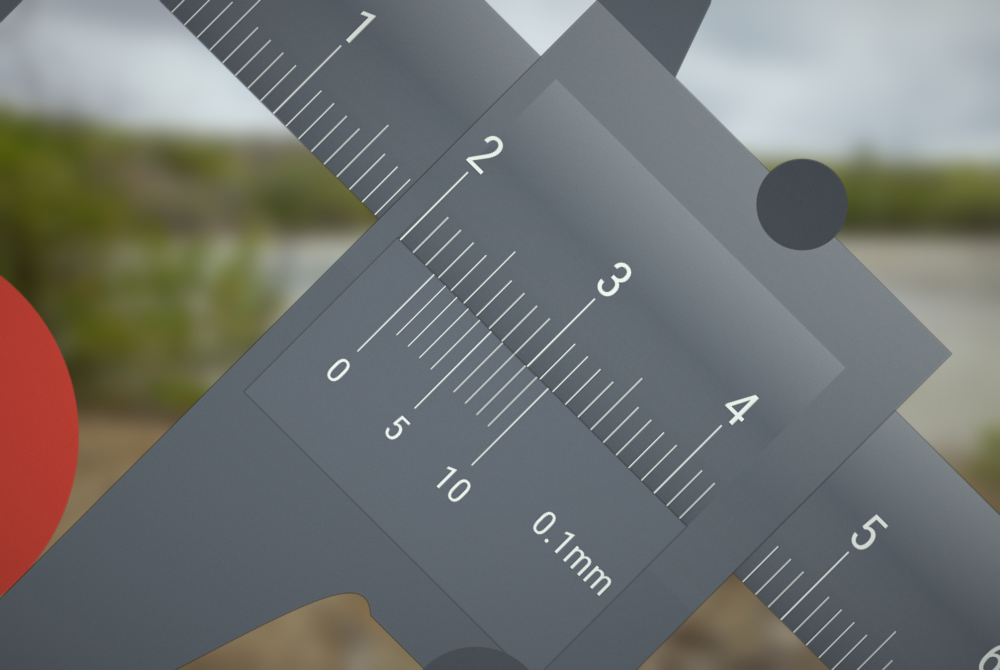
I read 22.7 mm
